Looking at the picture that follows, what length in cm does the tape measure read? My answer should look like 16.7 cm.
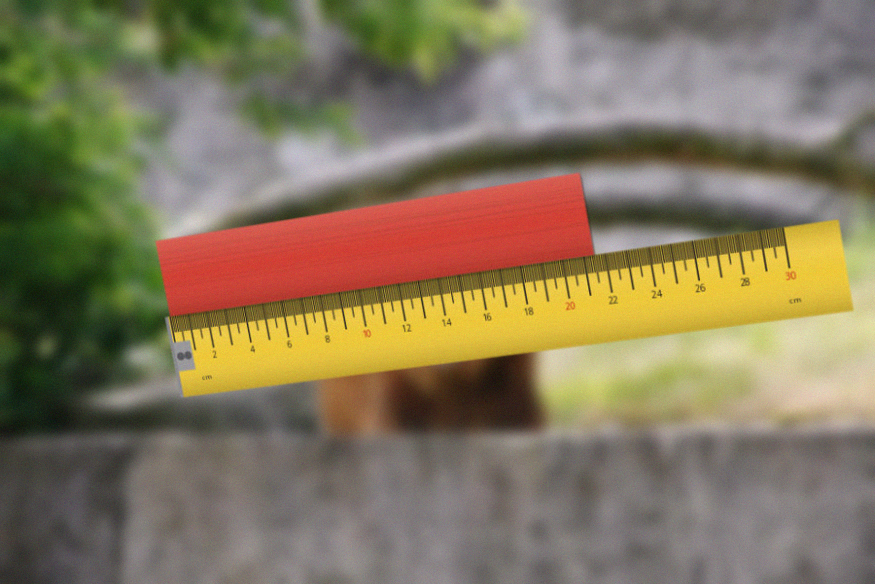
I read 21.5 cm
